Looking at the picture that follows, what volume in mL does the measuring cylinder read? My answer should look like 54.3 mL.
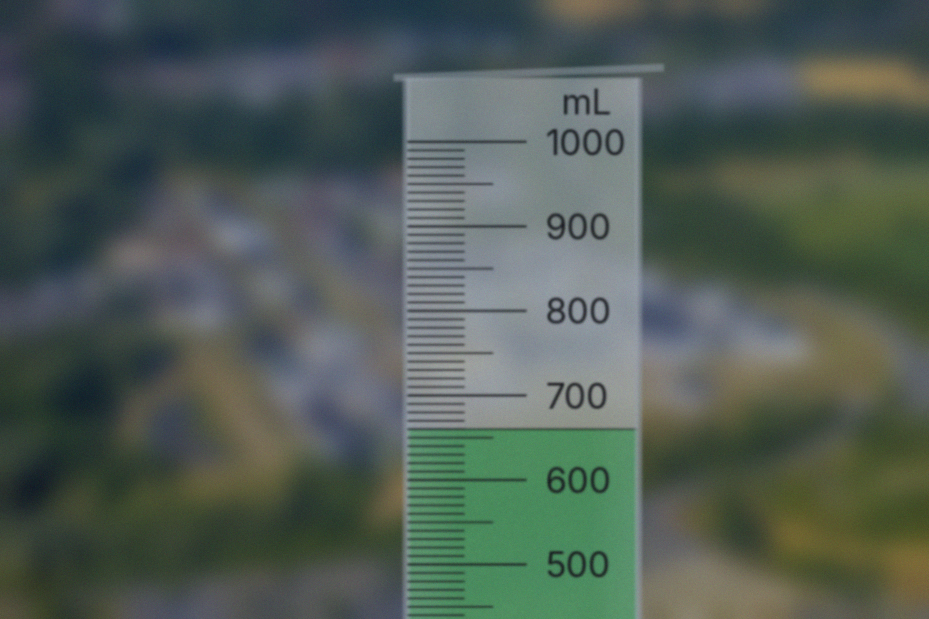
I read 660 mL
